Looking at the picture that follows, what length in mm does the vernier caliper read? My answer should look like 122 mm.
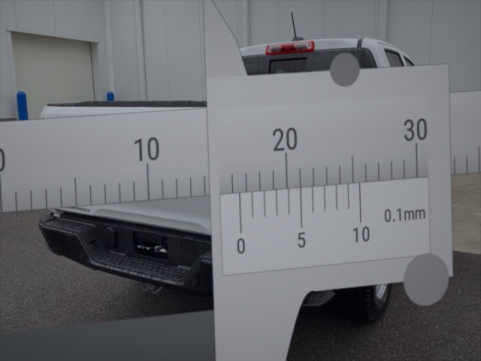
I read 16.5 mm
